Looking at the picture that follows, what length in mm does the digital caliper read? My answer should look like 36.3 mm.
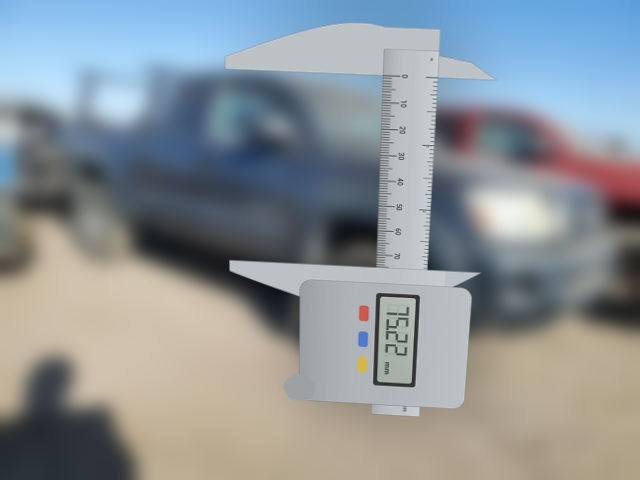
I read 75.22 mm
